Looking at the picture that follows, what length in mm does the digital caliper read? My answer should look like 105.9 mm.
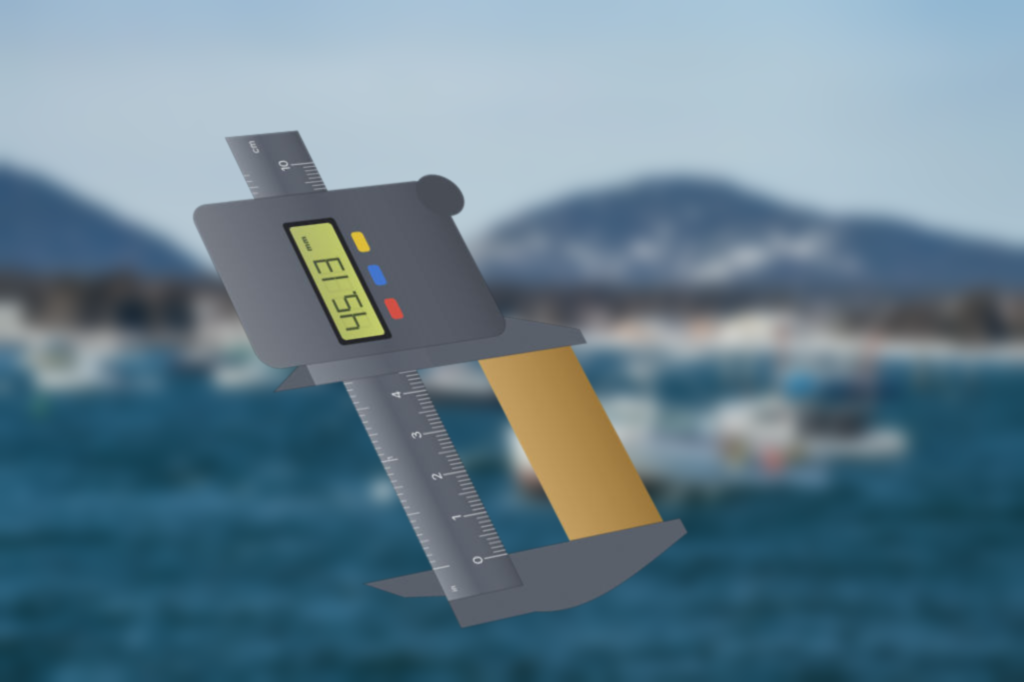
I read 45.13 mm
